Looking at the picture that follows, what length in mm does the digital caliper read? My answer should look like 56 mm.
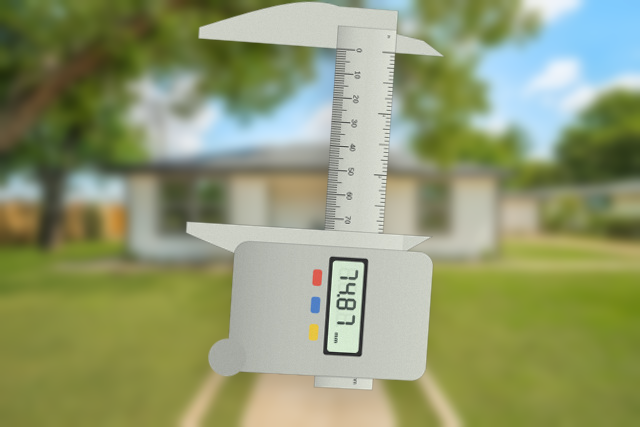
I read 74.87 mm
